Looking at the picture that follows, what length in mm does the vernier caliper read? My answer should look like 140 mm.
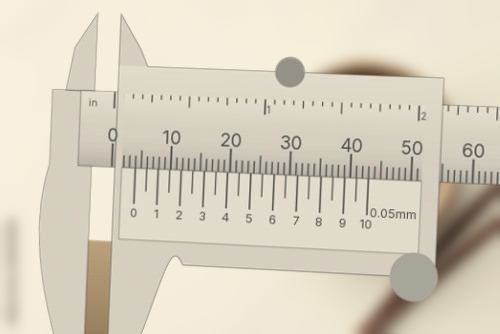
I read 4.0 mm
